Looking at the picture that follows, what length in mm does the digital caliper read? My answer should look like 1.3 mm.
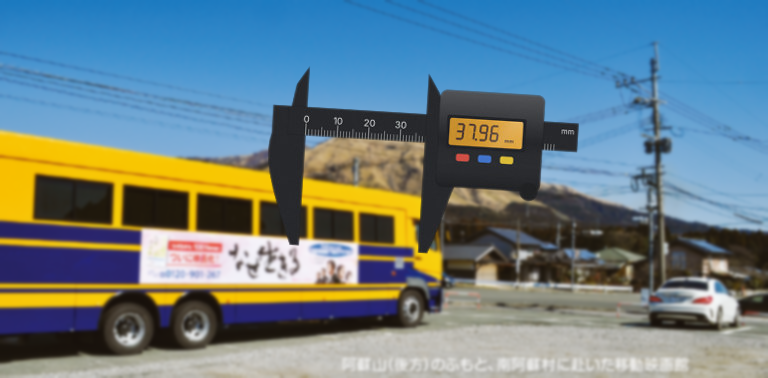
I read 37.96 mm
